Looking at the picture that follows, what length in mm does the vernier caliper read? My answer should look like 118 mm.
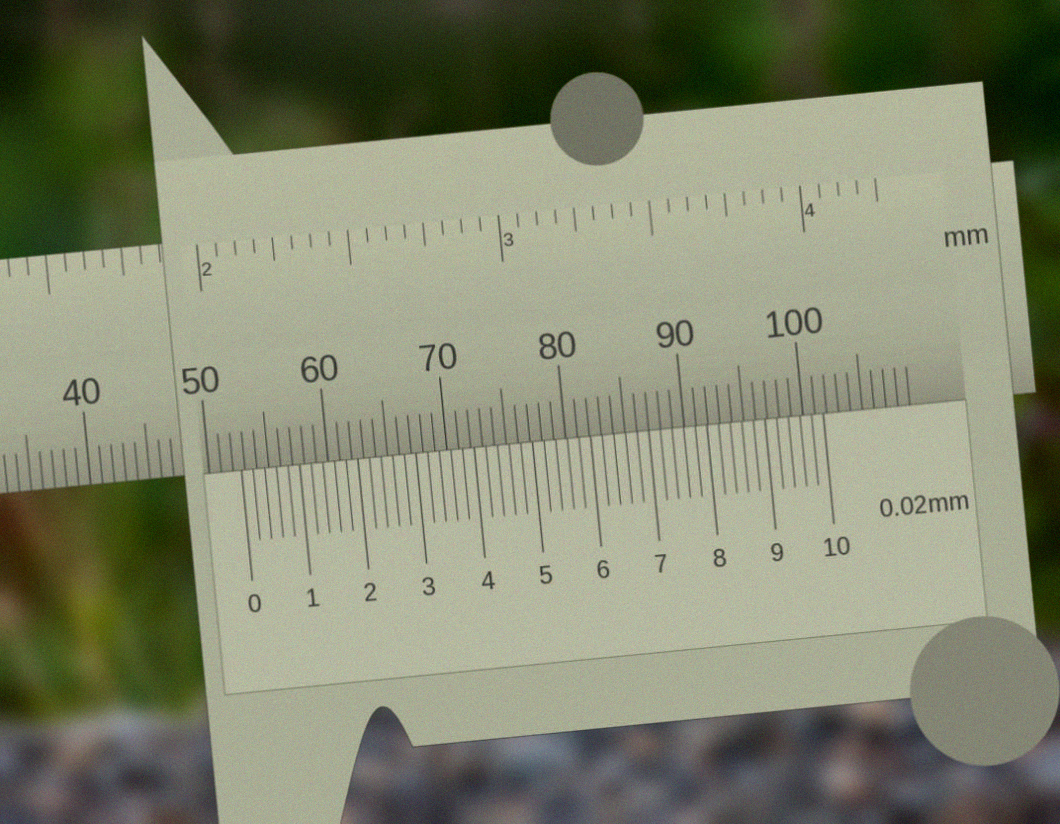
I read 52.7 mm
